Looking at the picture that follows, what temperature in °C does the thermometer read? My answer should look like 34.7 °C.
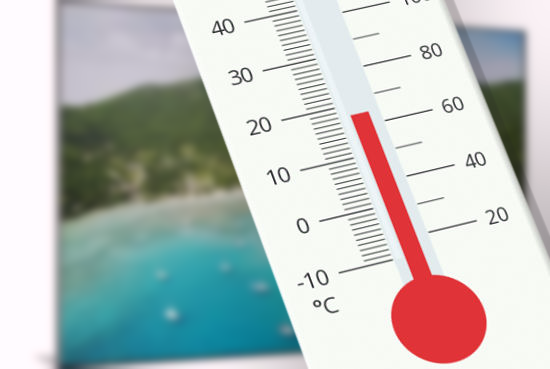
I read 18 °C
